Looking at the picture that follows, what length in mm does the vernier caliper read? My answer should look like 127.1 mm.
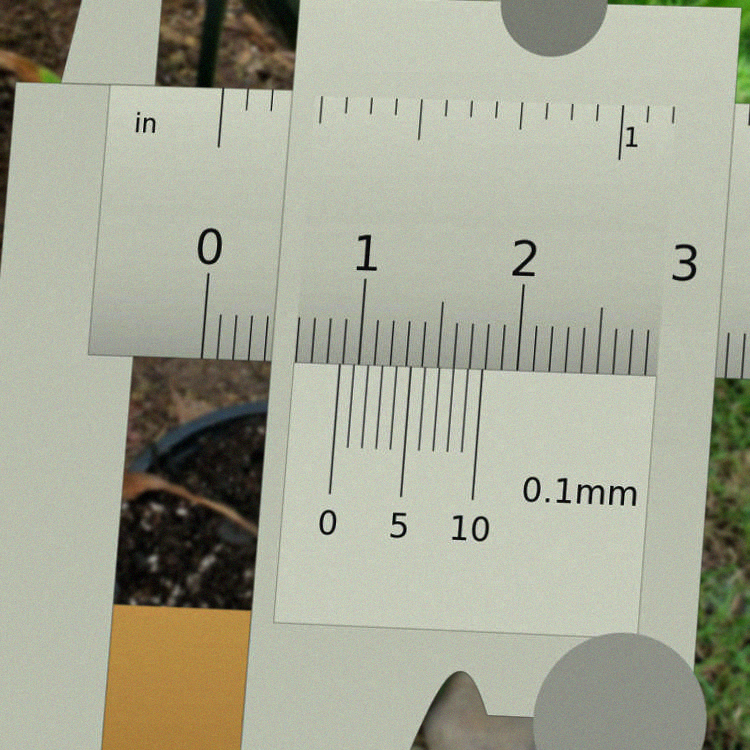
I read 8.8 mm
